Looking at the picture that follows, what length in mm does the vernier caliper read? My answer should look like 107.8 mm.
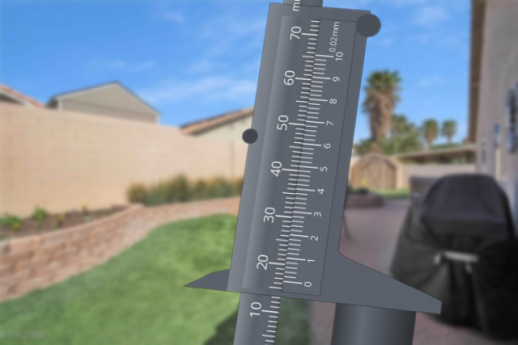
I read 16.5 mm
